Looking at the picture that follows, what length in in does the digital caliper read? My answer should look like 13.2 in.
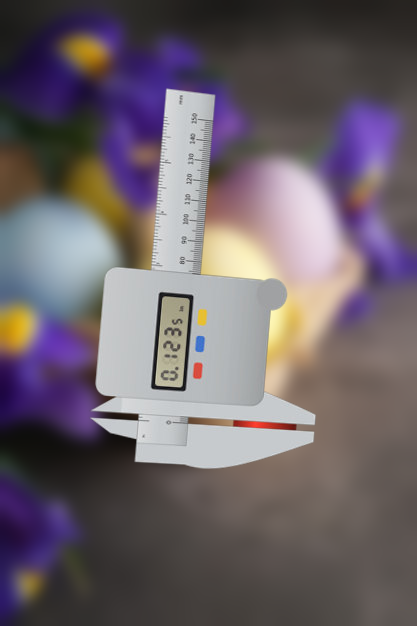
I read 0.1235 in
